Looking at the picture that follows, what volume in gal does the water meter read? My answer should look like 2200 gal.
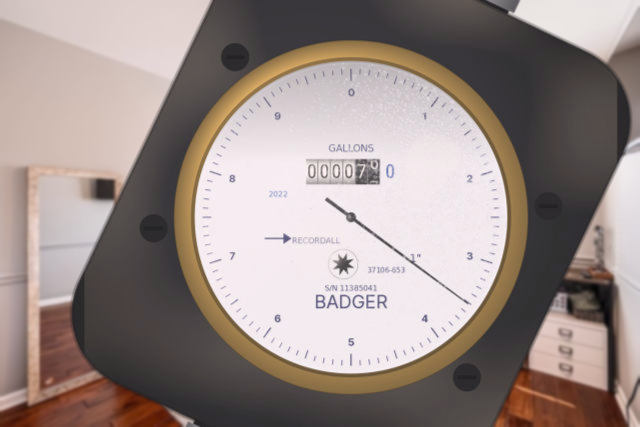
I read 763.5 gal
